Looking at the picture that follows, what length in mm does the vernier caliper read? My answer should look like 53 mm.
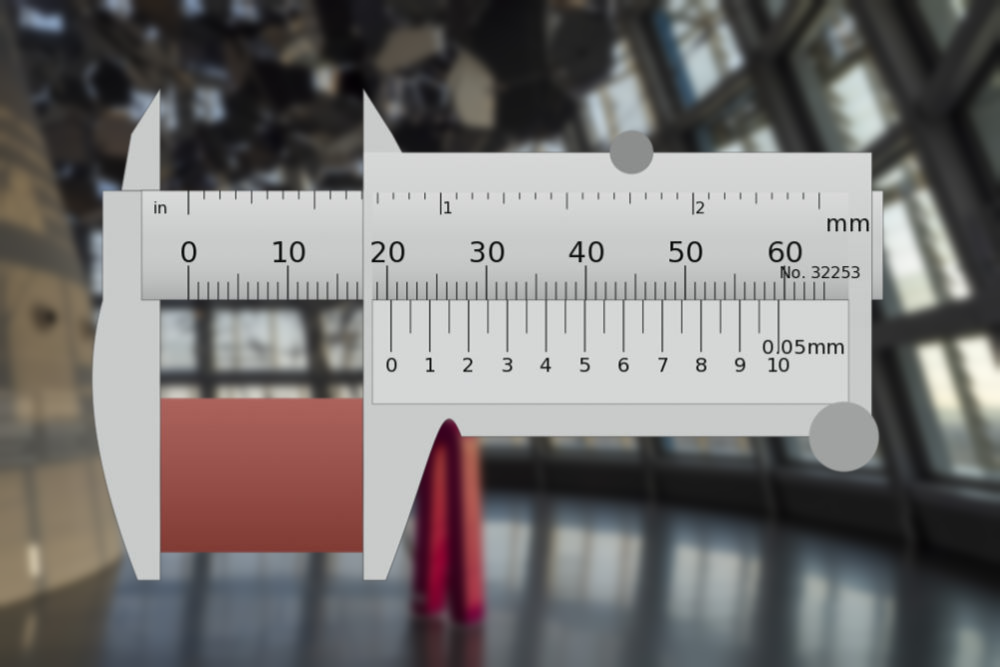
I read 20.4 mm
